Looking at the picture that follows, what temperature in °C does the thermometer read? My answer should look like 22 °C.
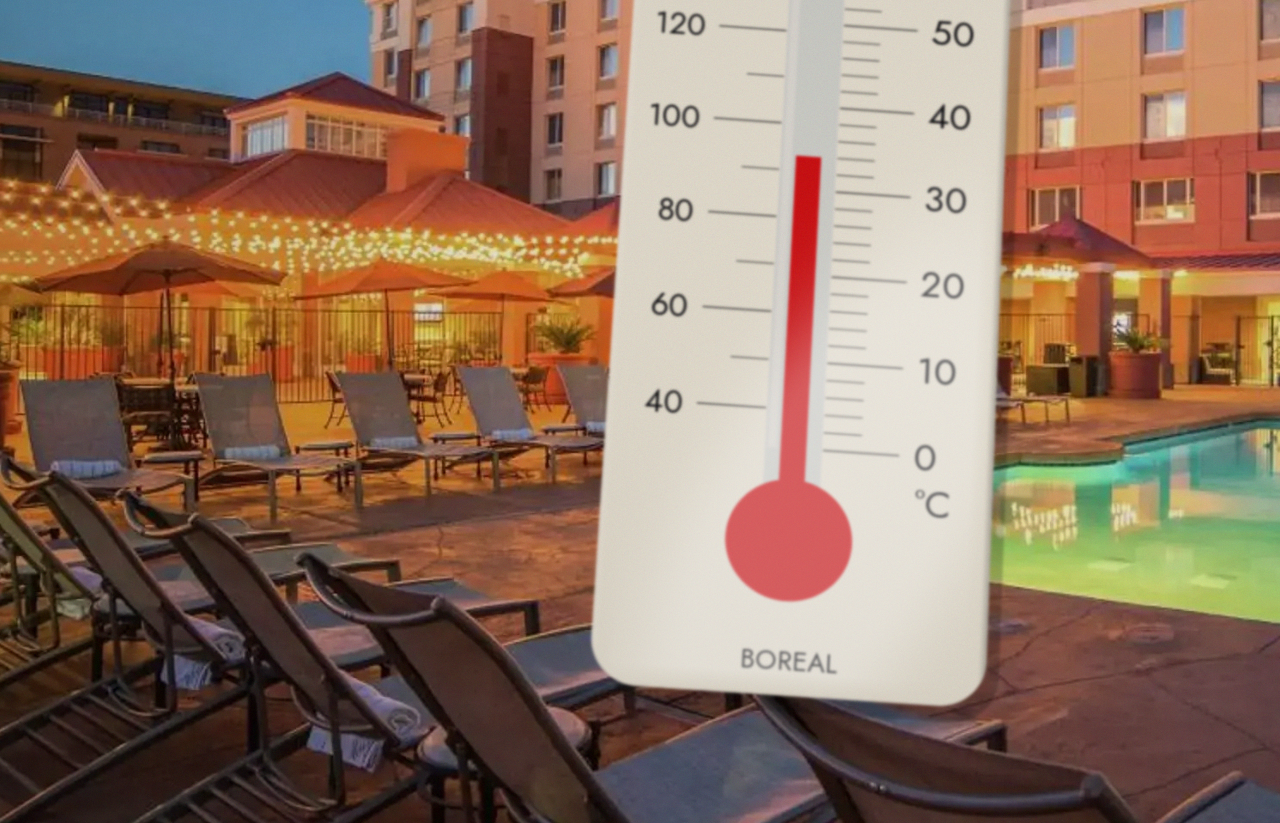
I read 34 °C
